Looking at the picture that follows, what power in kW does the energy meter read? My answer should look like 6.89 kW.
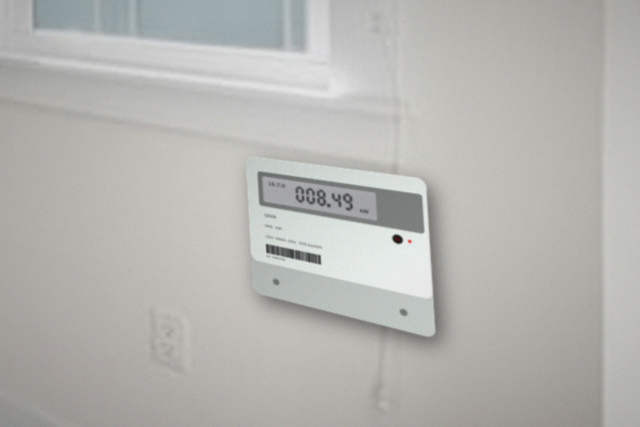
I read 8.49 kW
